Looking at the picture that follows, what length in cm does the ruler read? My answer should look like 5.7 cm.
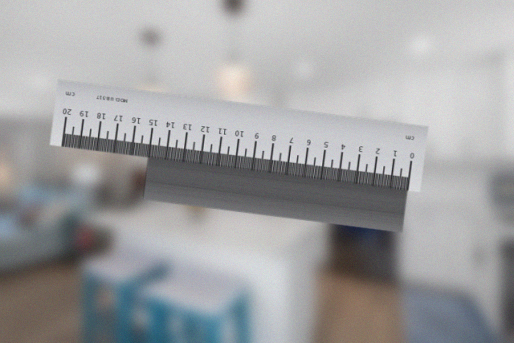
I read 15 cm
